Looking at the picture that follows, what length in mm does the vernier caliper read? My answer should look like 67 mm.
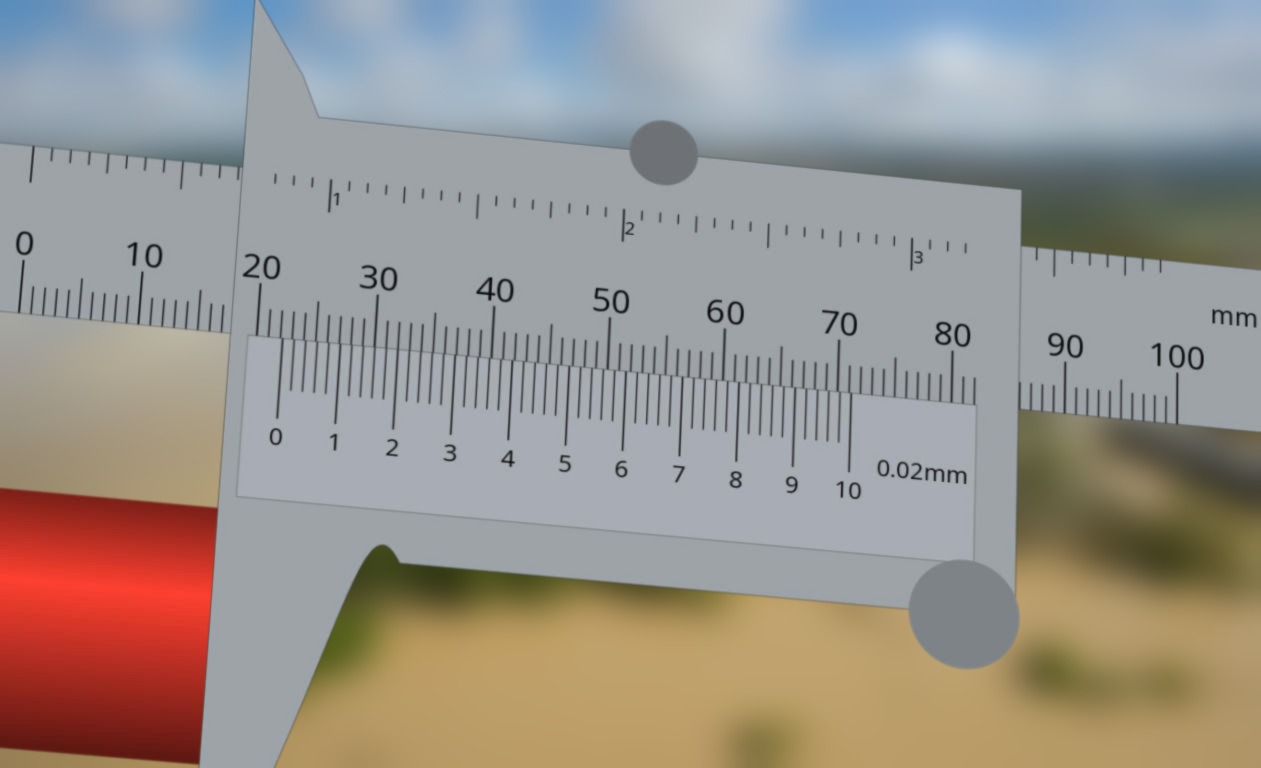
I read 22.2 mm
